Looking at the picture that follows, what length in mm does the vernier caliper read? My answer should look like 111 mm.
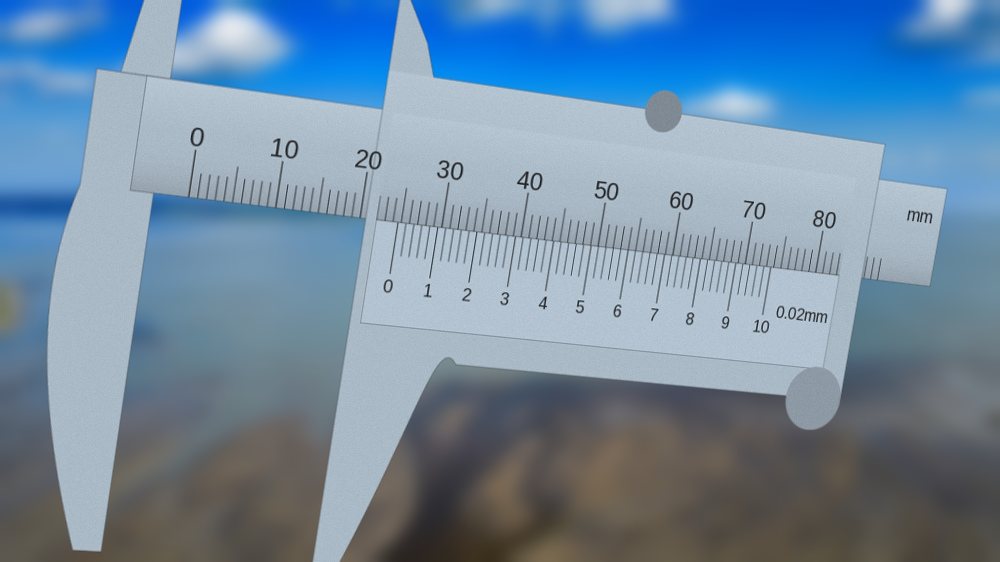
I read 24.6 mm
